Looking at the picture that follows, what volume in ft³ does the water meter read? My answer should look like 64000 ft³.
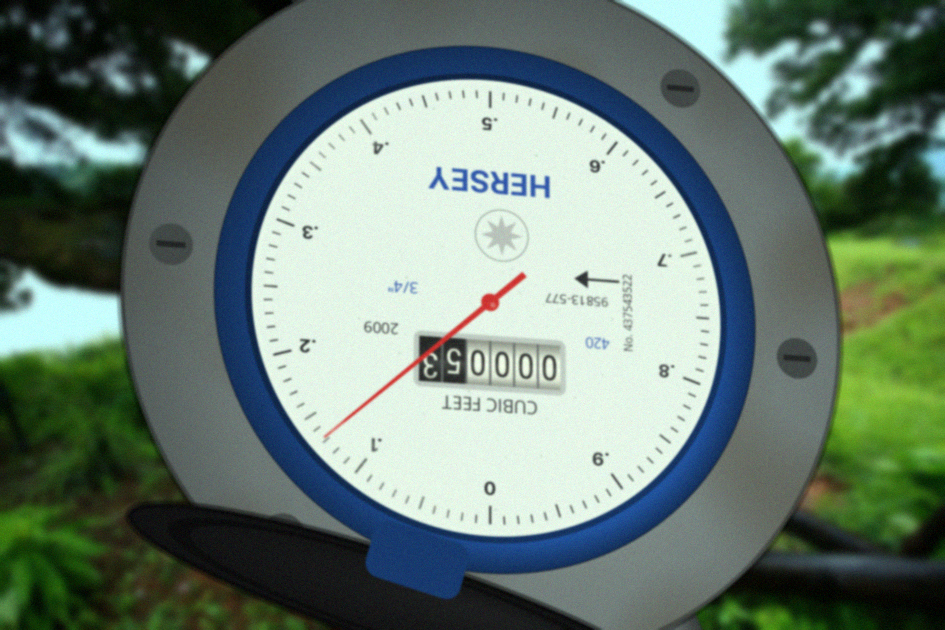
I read 53.13 ft³
